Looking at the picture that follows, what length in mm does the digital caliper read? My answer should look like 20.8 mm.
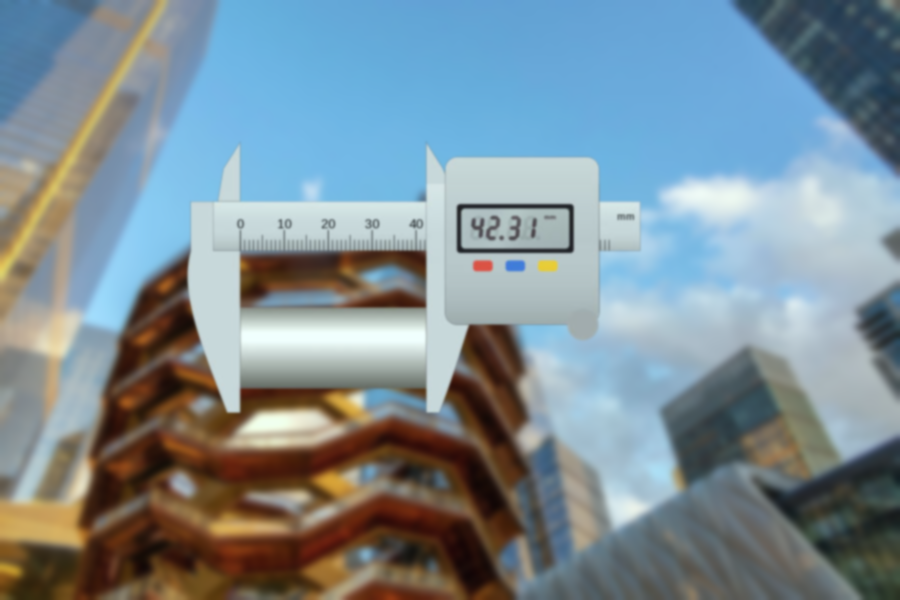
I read 42.31 mm
